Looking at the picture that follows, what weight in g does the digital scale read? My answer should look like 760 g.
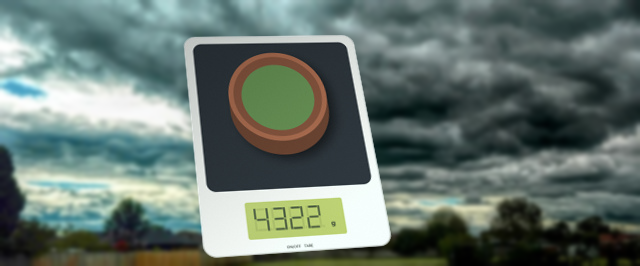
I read 4322 g
